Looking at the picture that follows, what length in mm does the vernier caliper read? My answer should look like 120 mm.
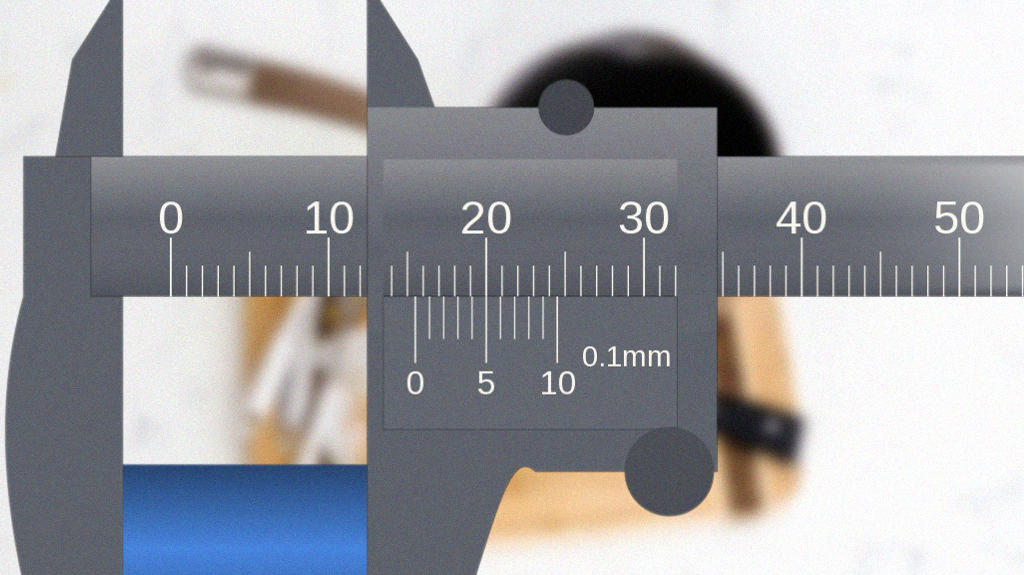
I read 15.5 mm
